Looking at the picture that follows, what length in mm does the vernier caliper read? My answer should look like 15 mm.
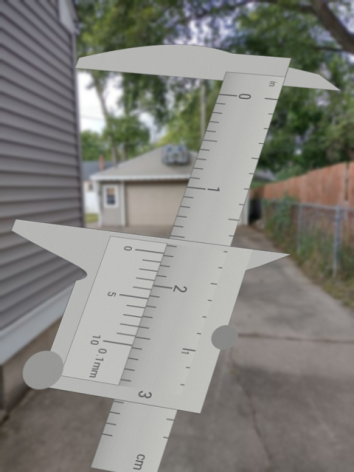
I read 16.8 mm
